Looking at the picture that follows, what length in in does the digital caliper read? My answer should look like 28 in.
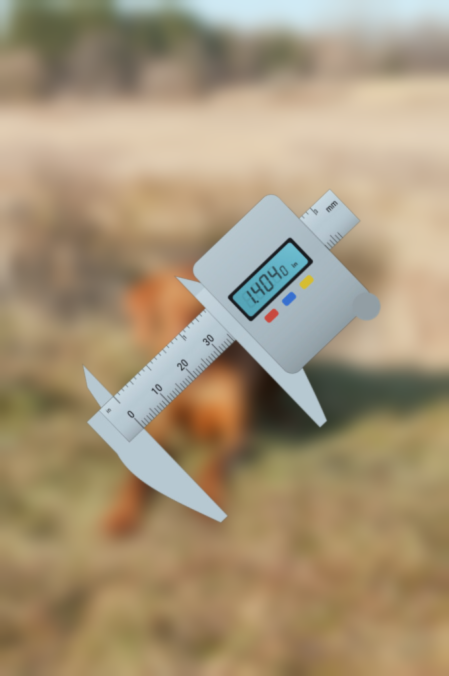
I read 1.4040 in
